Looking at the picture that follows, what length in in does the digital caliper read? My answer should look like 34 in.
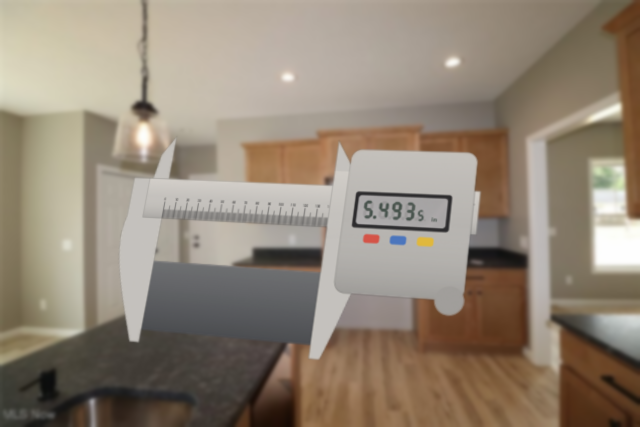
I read 5.4935 in
